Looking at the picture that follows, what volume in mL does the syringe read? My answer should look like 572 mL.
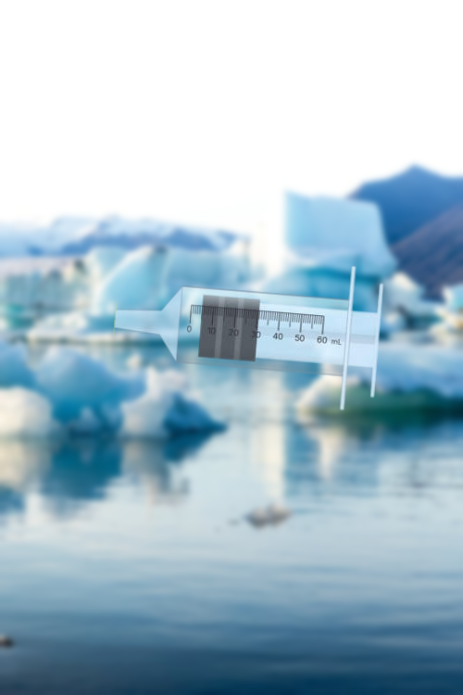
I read 5 mL
